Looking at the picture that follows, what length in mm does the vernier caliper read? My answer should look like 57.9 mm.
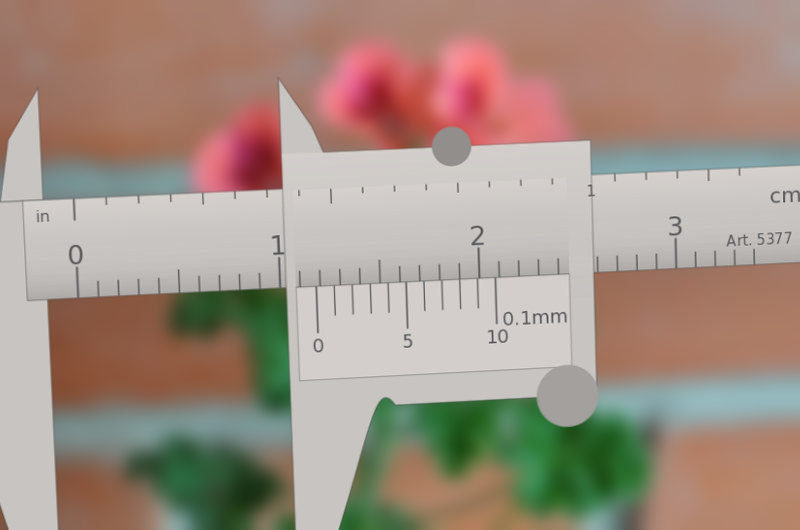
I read 11.8 mm
